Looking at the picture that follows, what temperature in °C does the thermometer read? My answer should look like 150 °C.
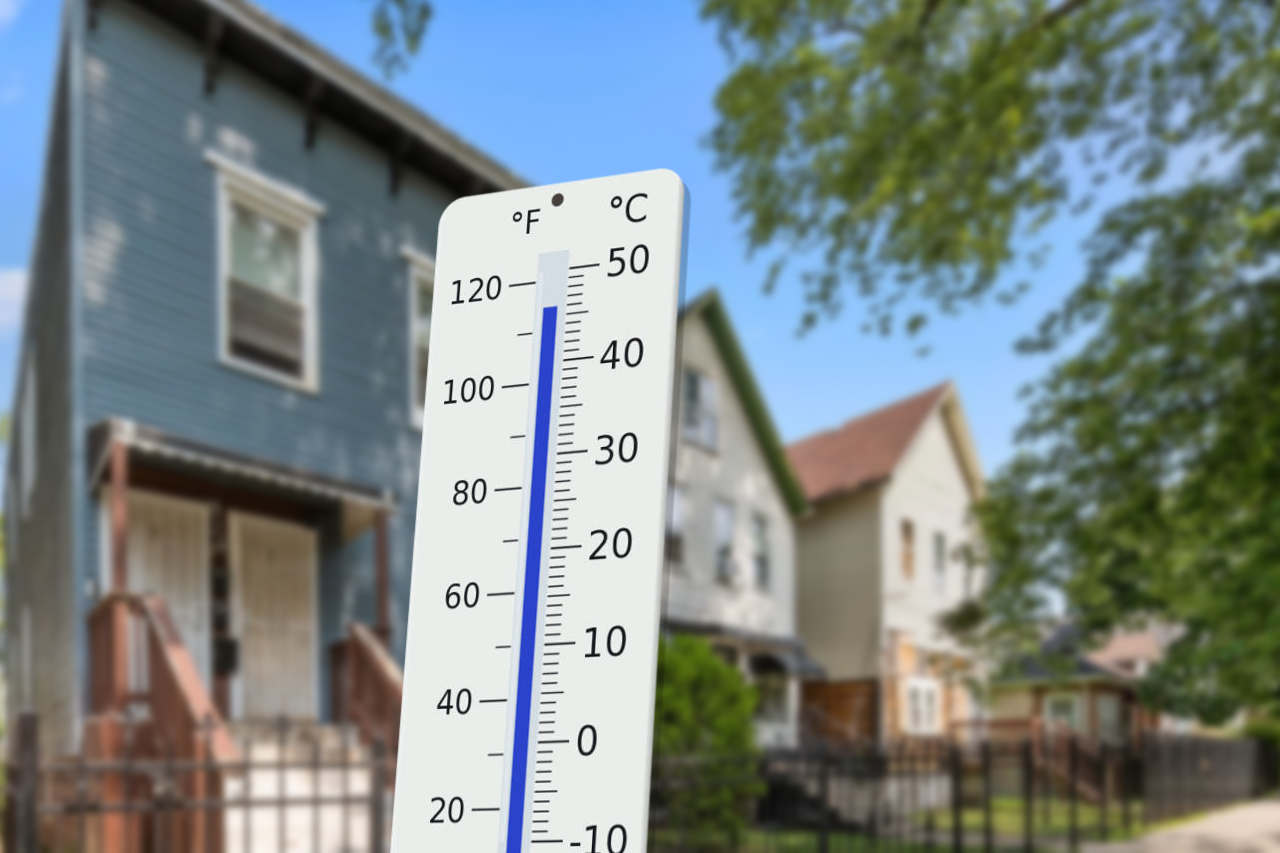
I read 46 °C
